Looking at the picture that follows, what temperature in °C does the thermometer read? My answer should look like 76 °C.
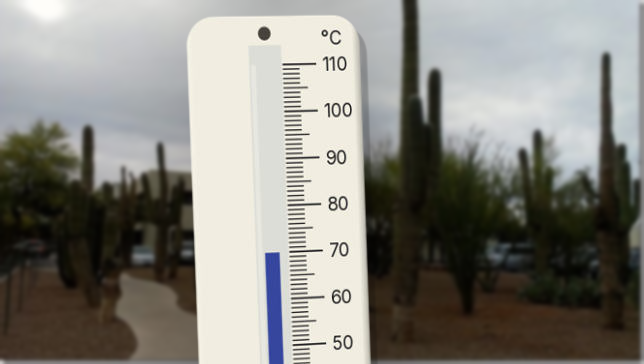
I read 70 °C
